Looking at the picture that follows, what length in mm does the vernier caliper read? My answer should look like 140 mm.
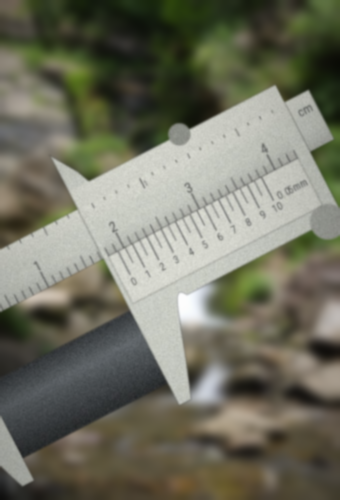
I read 19.2 mm
